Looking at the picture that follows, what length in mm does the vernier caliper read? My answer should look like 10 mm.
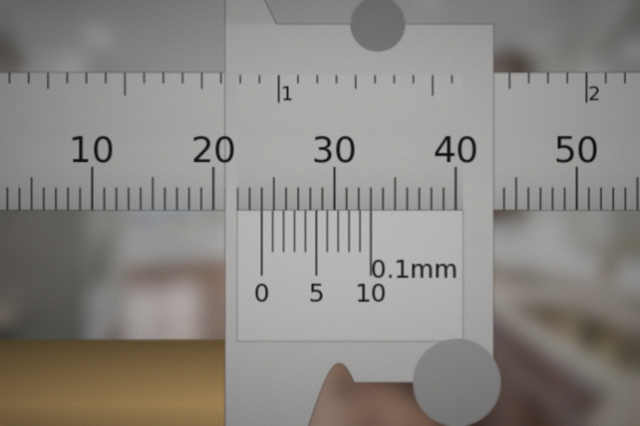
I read 24.0 mm
